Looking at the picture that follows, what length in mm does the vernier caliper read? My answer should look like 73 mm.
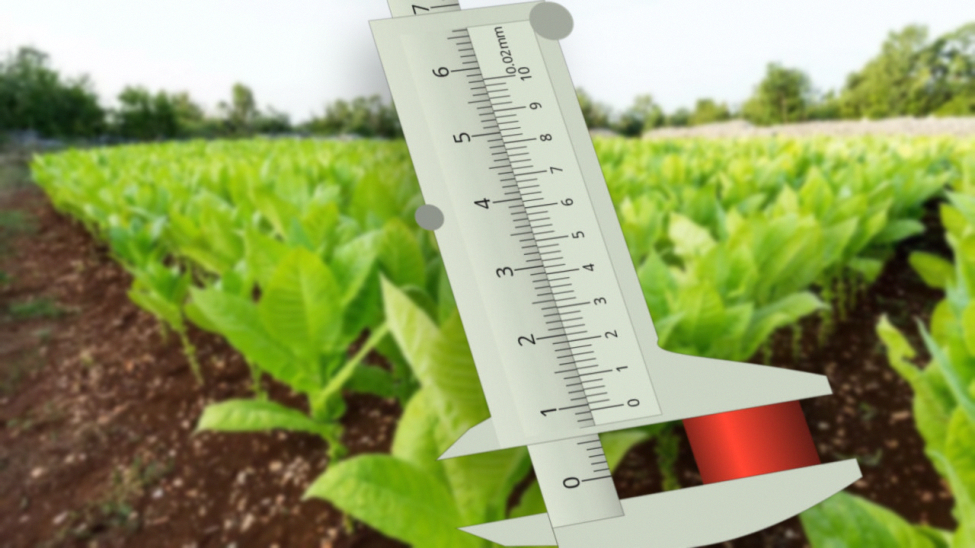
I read 9.2 mm
